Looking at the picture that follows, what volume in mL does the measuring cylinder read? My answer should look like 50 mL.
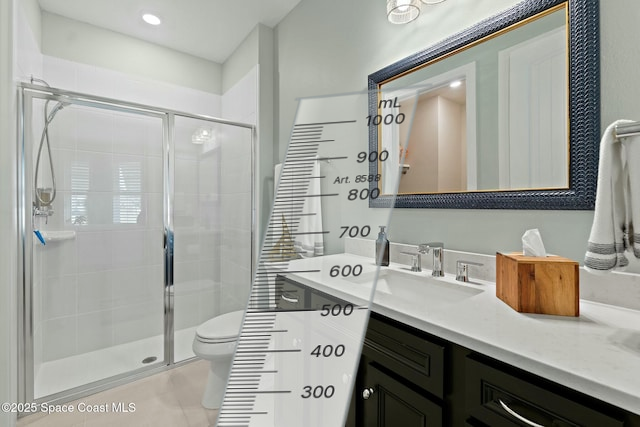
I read 500 mL
